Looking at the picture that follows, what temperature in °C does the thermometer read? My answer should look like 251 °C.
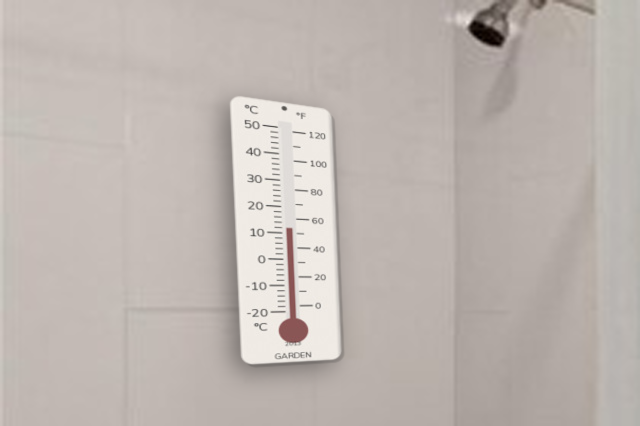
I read 12 °C
